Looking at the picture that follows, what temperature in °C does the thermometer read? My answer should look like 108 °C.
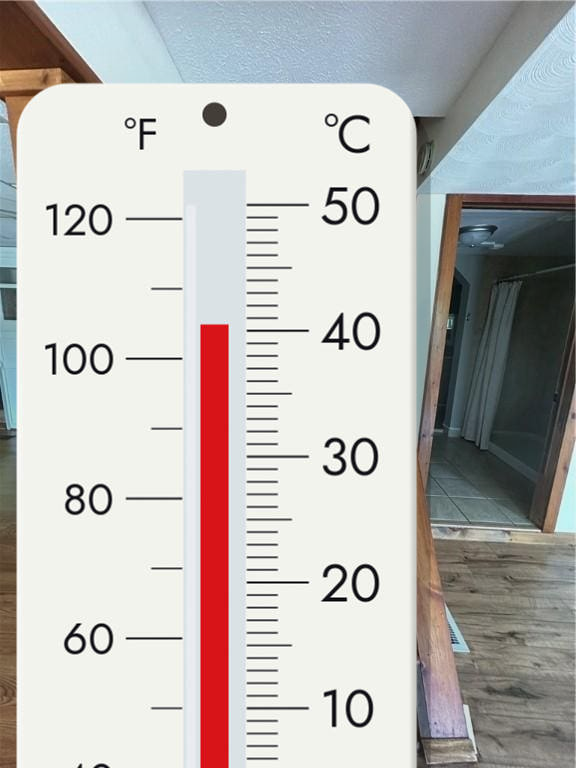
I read 40.5 °C
